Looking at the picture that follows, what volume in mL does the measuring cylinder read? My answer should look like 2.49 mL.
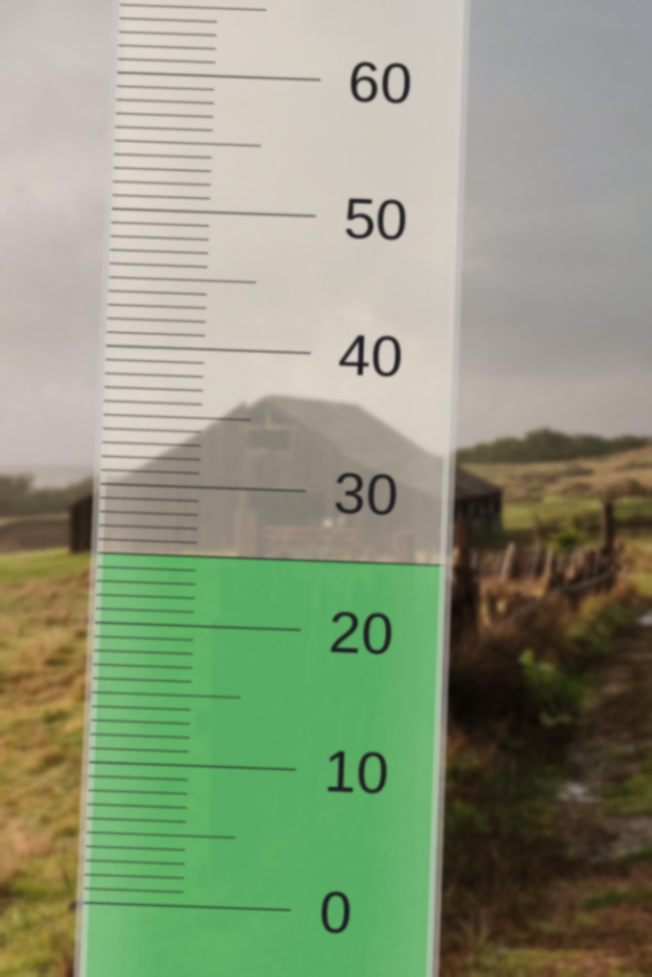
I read 25 mL
